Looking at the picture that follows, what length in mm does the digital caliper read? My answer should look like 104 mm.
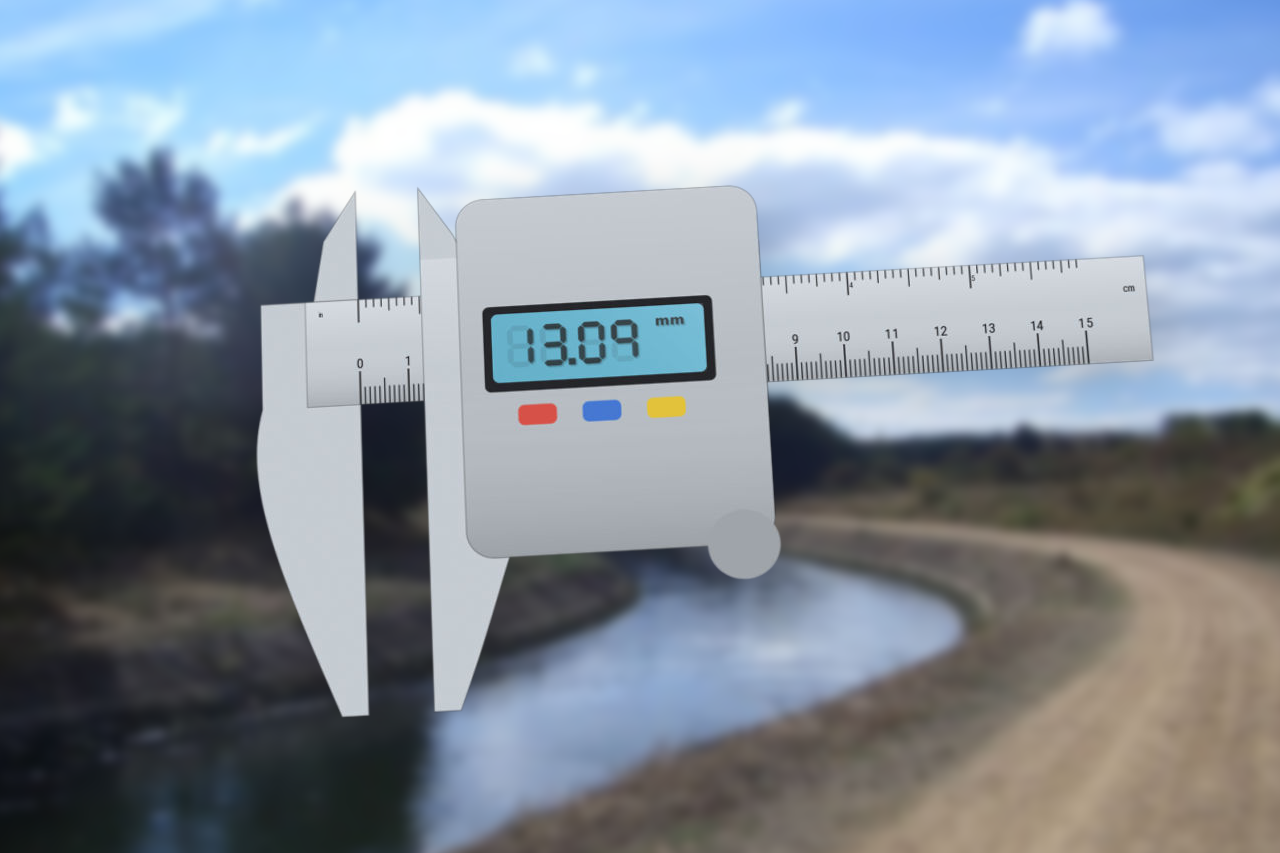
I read 13.09 mm
